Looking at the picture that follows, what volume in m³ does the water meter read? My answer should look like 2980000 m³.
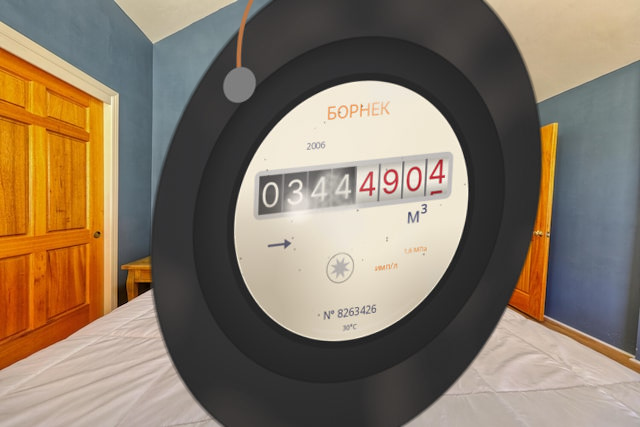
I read 344.4904 m³
